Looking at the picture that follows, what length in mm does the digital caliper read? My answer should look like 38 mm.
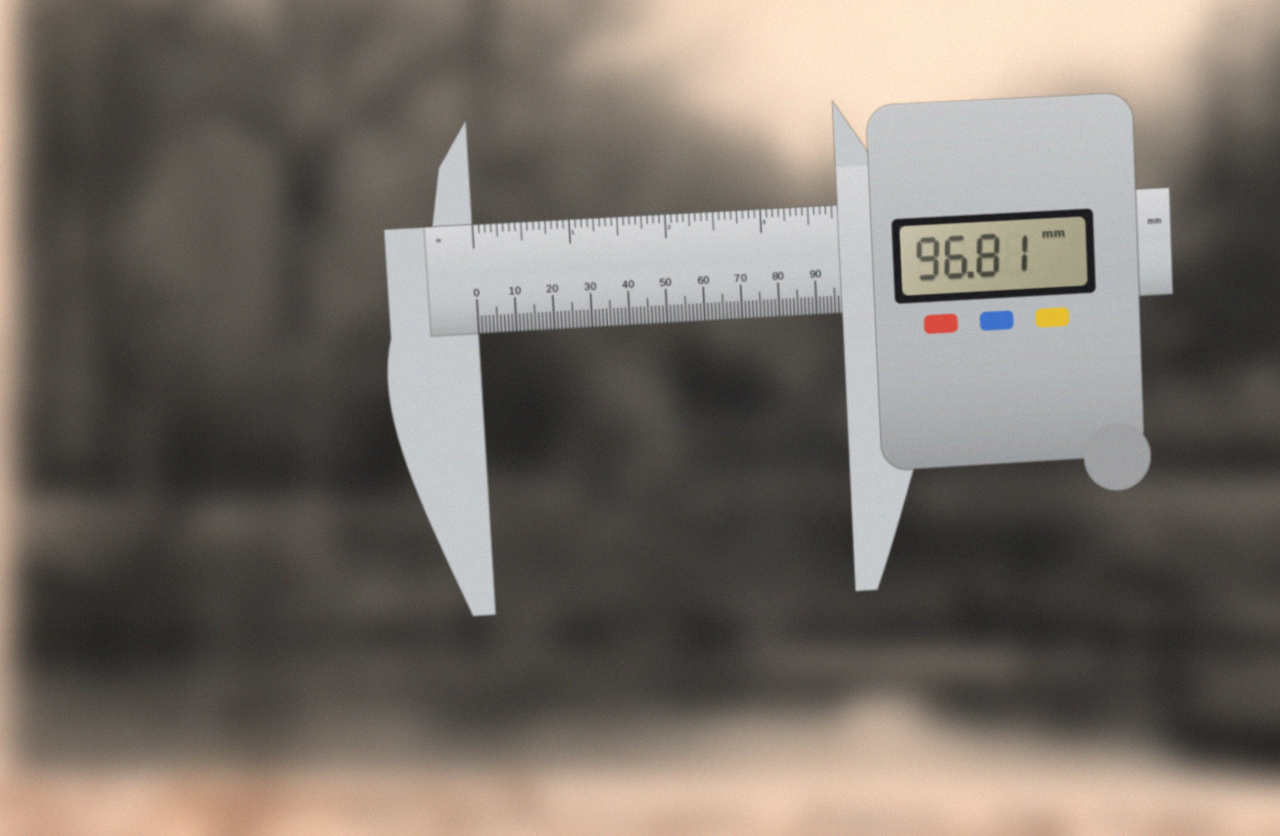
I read 96.81 mm
